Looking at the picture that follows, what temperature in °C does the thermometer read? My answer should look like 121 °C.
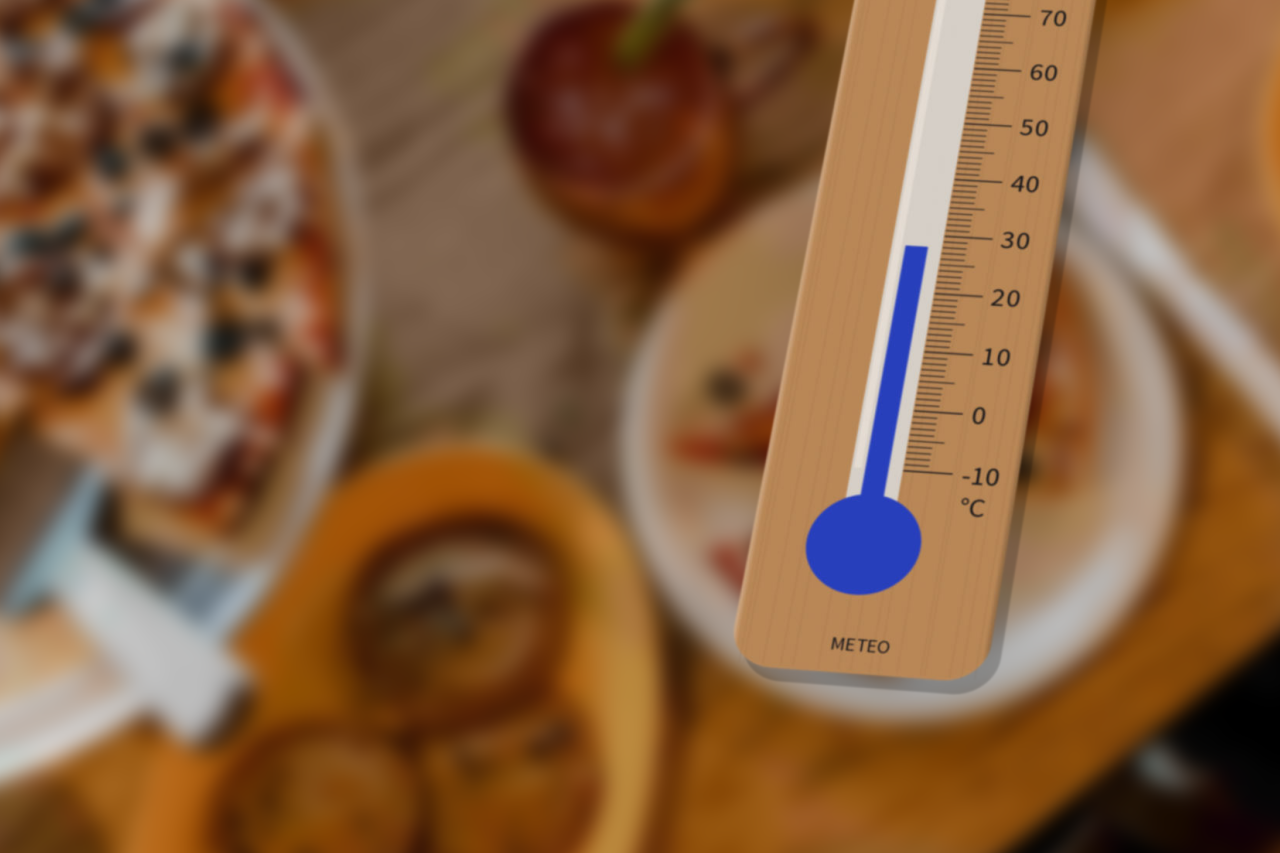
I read 28 °C
